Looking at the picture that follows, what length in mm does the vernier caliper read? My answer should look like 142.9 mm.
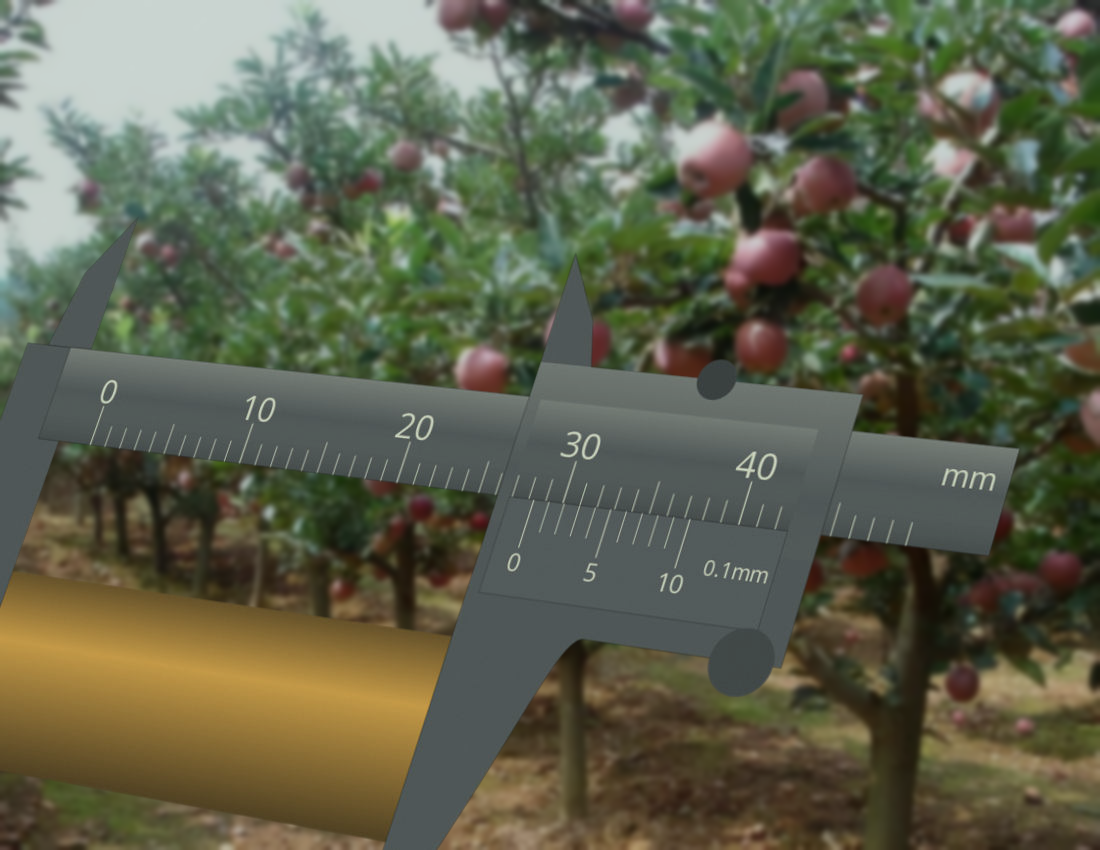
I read 28.3 mm
